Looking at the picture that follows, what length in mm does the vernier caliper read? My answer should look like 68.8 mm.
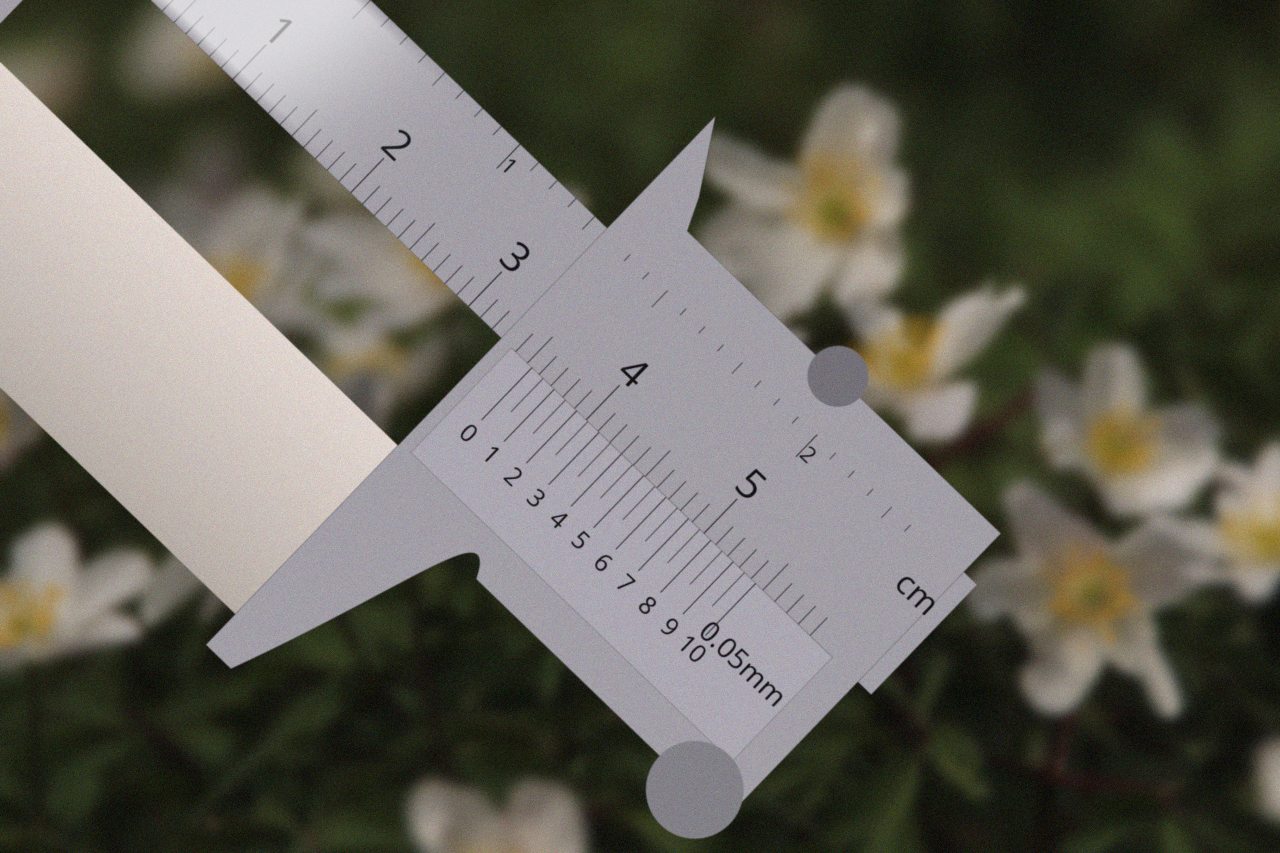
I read 35.4 mm
